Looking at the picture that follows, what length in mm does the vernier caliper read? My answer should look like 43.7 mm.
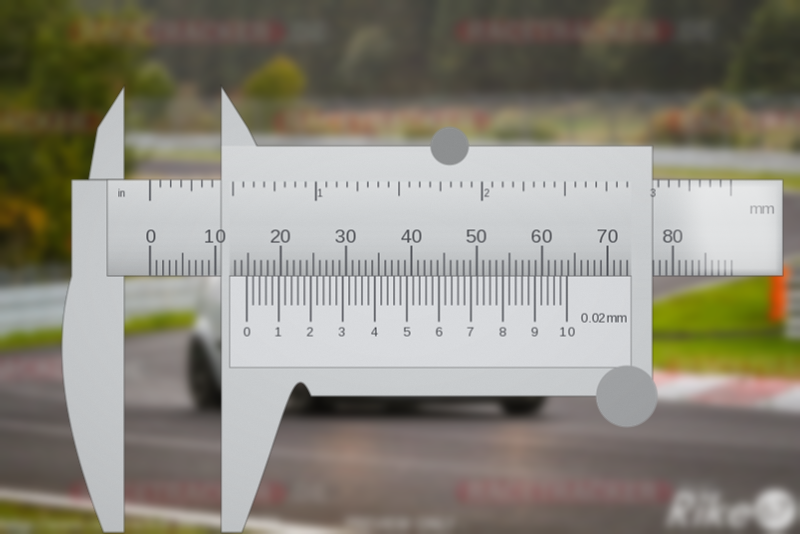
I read 14.8 mm
